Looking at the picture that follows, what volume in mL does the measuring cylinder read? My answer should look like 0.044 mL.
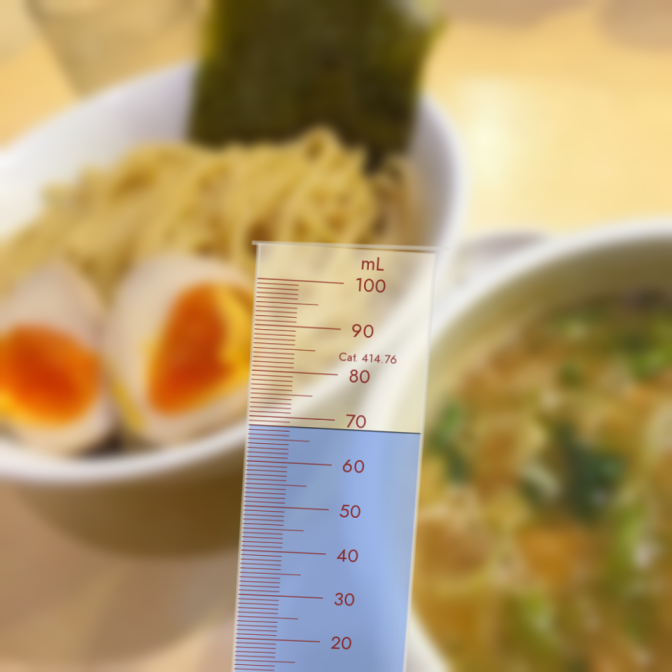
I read 68 mL
